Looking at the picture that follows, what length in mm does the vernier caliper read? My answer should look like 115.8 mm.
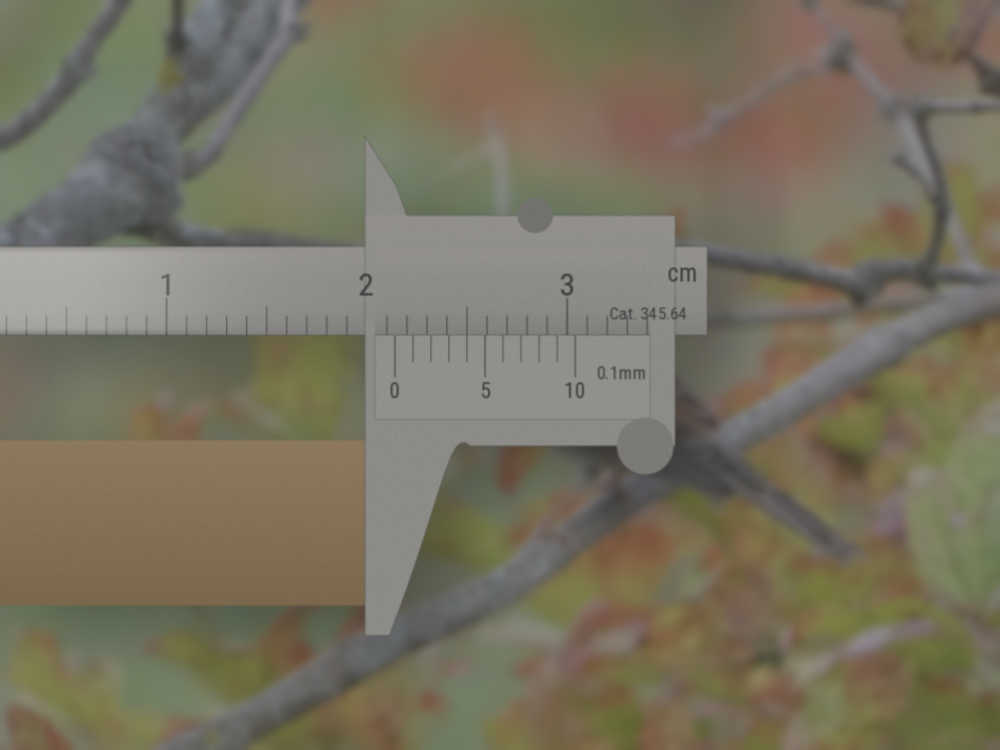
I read 21.4 mm
